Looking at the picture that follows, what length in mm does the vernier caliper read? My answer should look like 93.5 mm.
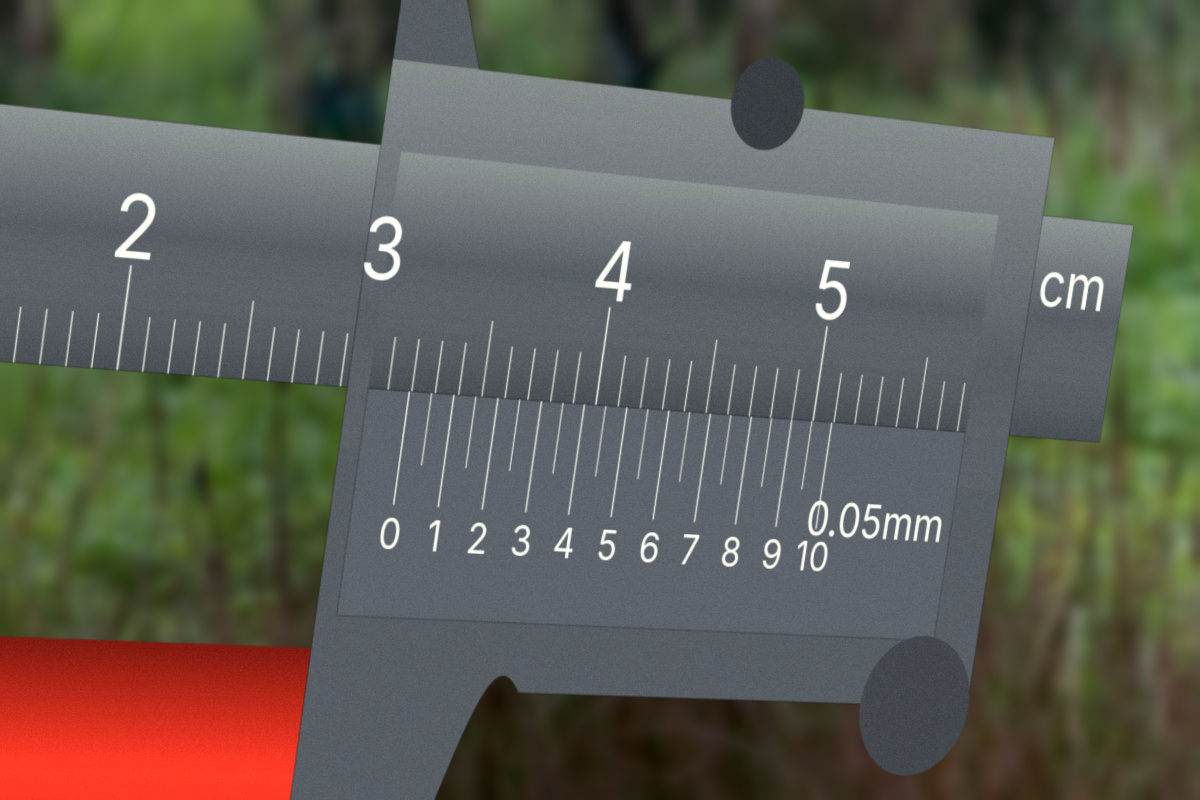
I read 31.9 mm
